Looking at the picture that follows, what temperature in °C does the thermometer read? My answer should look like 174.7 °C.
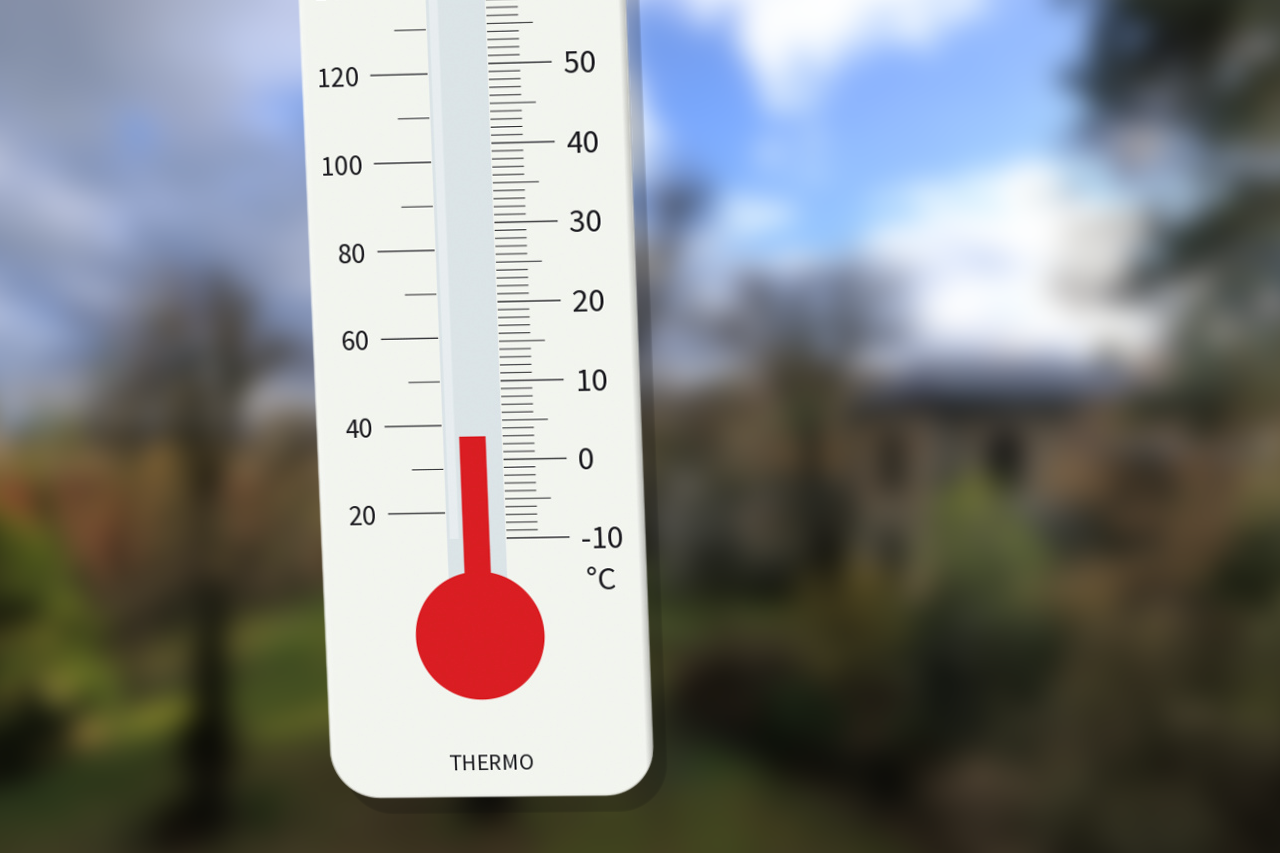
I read 3 °C
